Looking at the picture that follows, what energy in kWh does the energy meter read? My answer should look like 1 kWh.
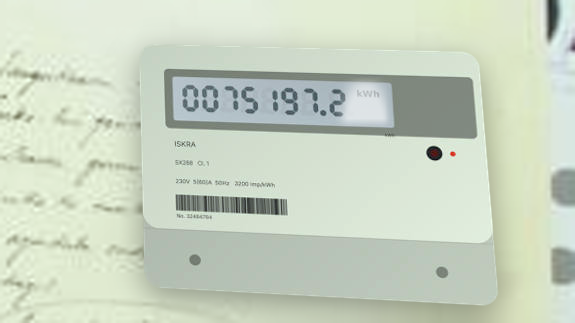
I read 75197.2 kWh
